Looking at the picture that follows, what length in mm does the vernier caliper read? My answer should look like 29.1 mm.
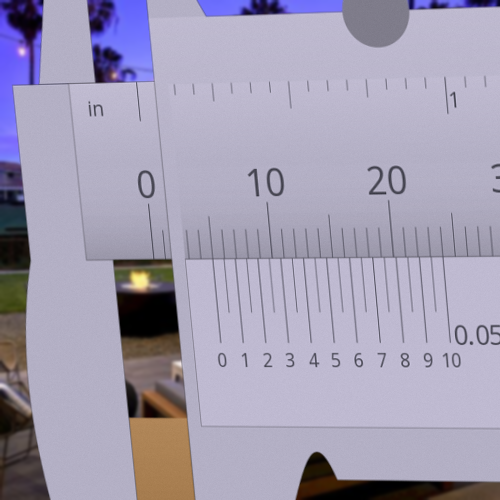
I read 5.0 mm
